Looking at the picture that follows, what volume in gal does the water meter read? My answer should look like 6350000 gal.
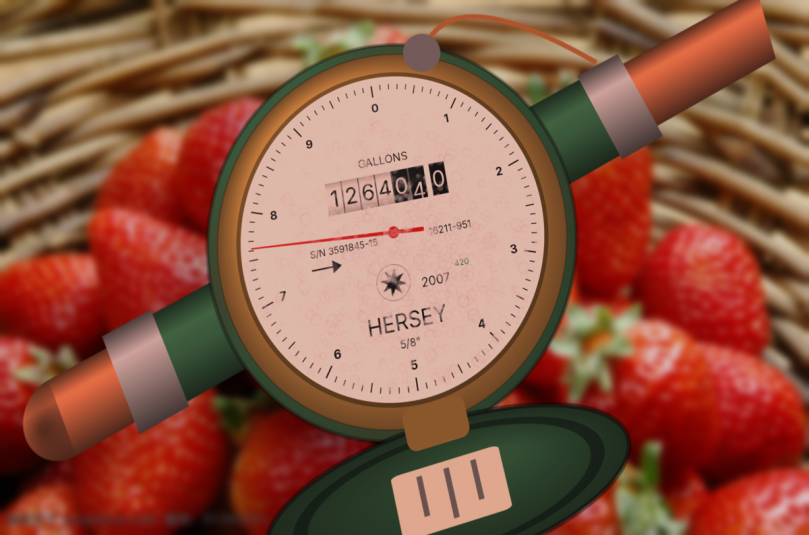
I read 1264037.6 gal
